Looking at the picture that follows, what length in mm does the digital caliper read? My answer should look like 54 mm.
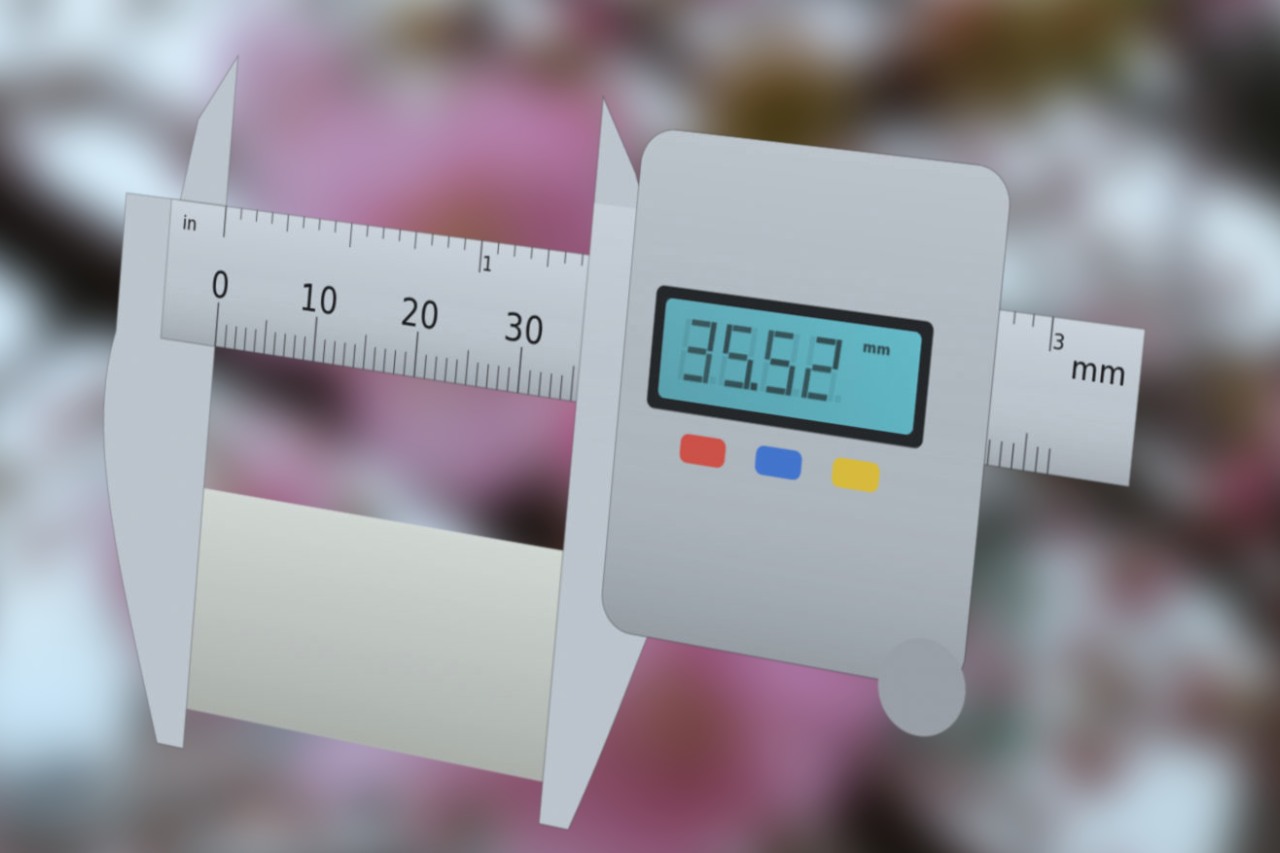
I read 35.52 mm
